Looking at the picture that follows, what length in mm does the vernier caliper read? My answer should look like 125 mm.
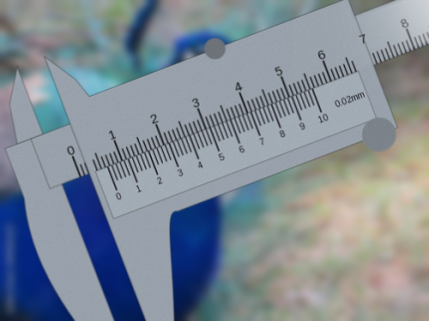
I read 6.5 mm
